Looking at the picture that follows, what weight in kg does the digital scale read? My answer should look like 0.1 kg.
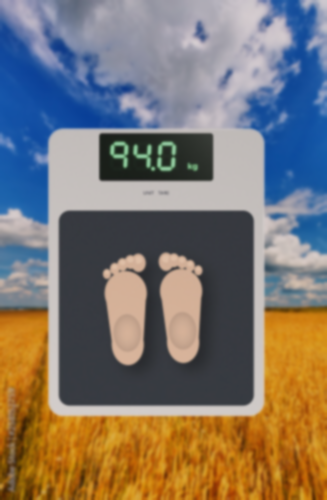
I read 94.0 kg
